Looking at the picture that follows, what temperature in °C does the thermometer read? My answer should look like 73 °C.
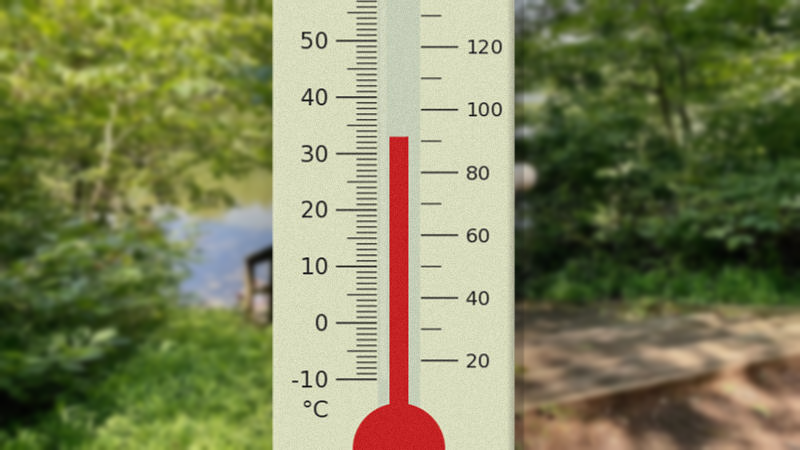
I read 33 °C
